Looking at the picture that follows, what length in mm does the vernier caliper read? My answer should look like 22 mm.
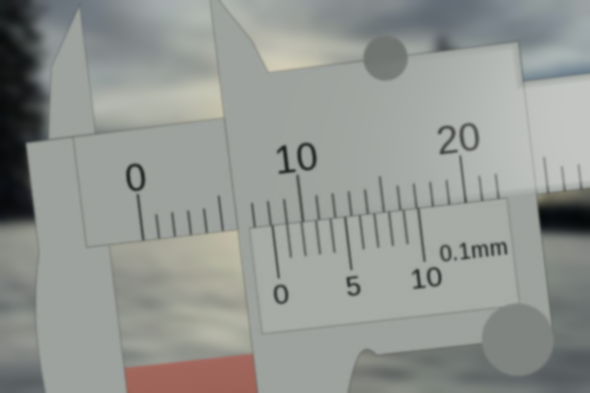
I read 8.1 mm
